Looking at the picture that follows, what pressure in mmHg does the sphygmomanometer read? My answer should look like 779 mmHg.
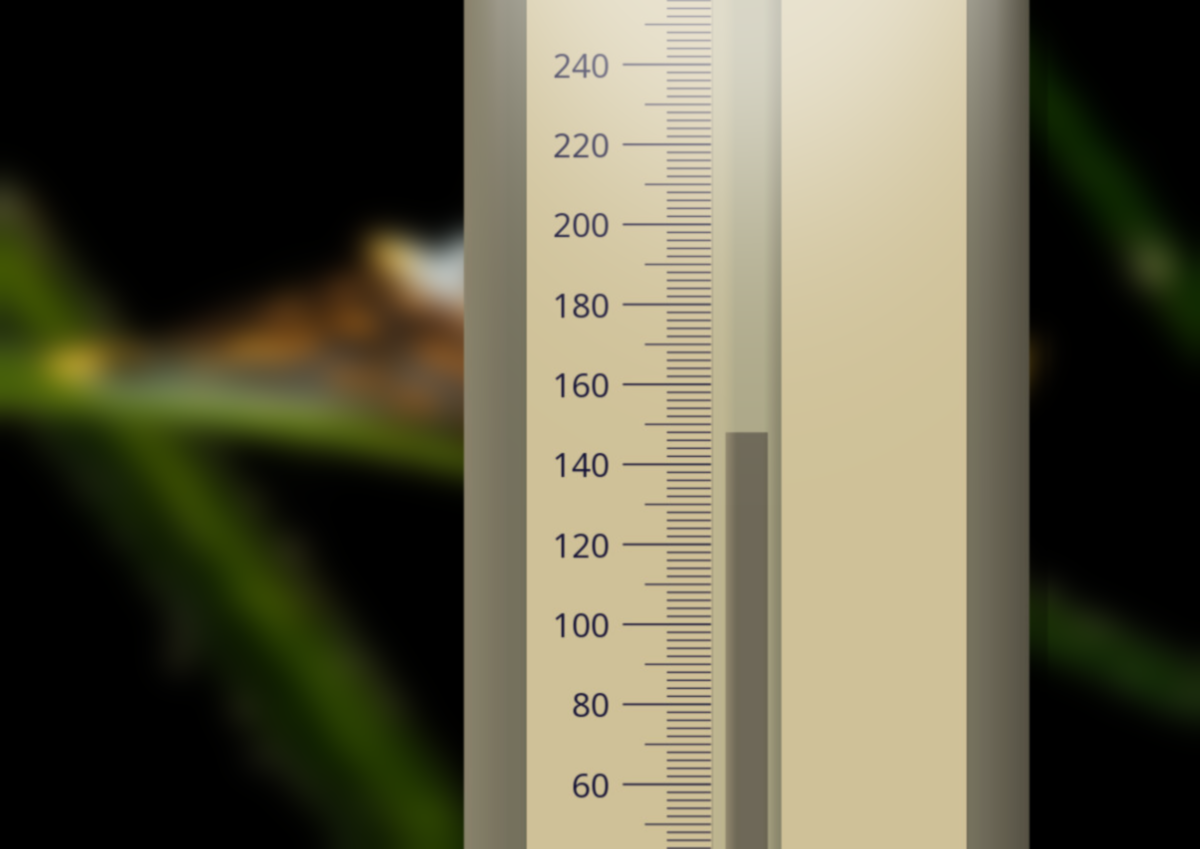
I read 148 mmHg
